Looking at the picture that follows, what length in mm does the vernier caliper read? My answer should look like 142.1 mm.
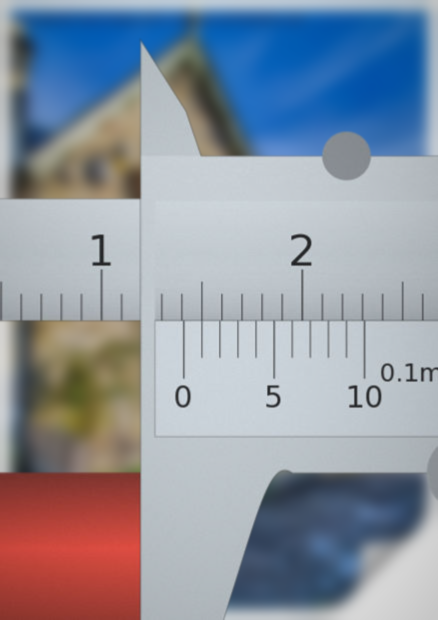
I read 14.1 mm
